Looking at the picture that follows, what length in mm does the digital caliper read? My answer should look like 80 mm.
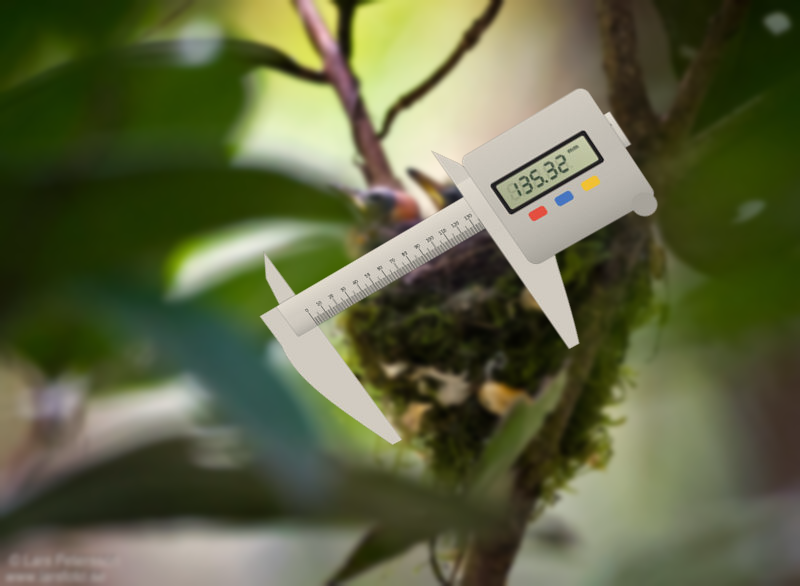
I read 135.32 mm
